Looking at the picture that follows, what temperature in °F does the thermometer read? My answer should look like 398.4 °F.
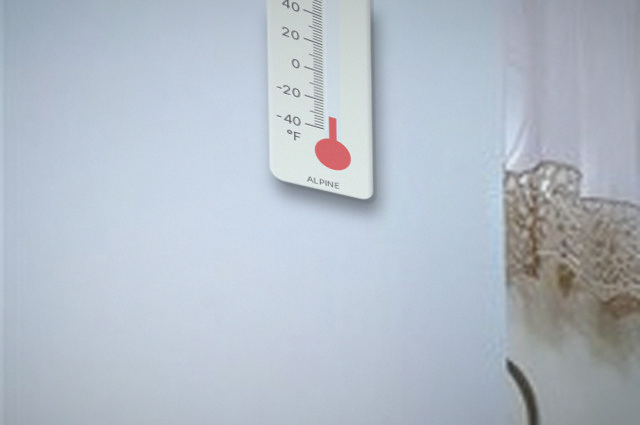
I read -30 °F
